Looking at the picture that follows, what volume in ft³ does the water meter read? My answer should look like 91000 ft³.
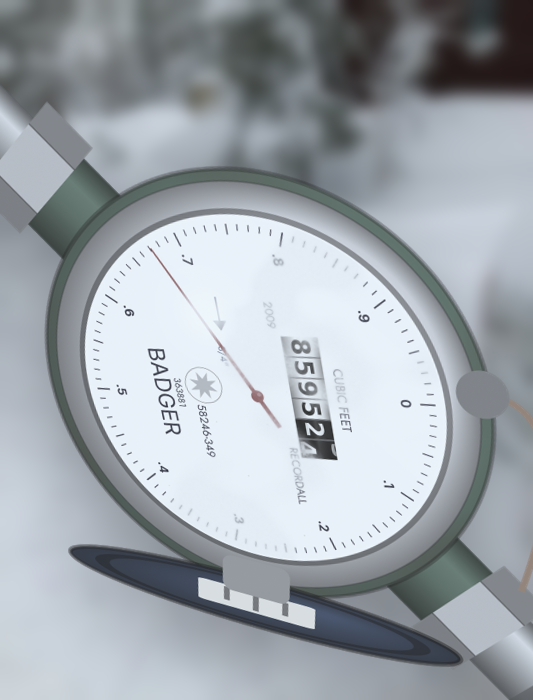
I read 859523.67 ft³
